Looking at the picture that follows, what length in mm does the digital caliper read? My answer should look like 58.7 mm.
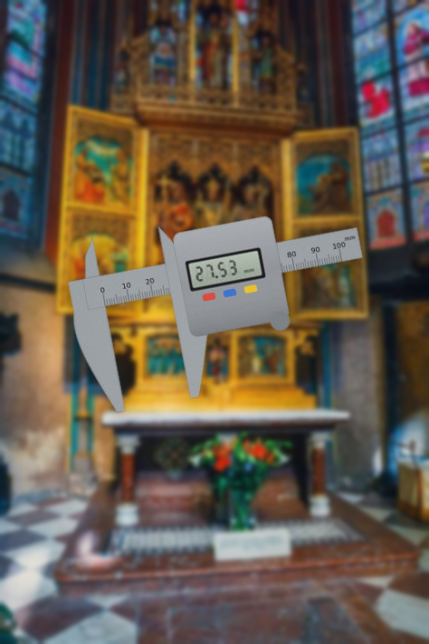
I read 27.53 mm
